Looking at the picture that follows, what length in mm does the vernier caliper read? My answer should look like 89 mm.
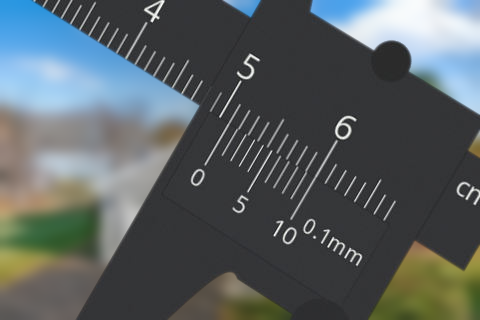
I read 51.0 mm
